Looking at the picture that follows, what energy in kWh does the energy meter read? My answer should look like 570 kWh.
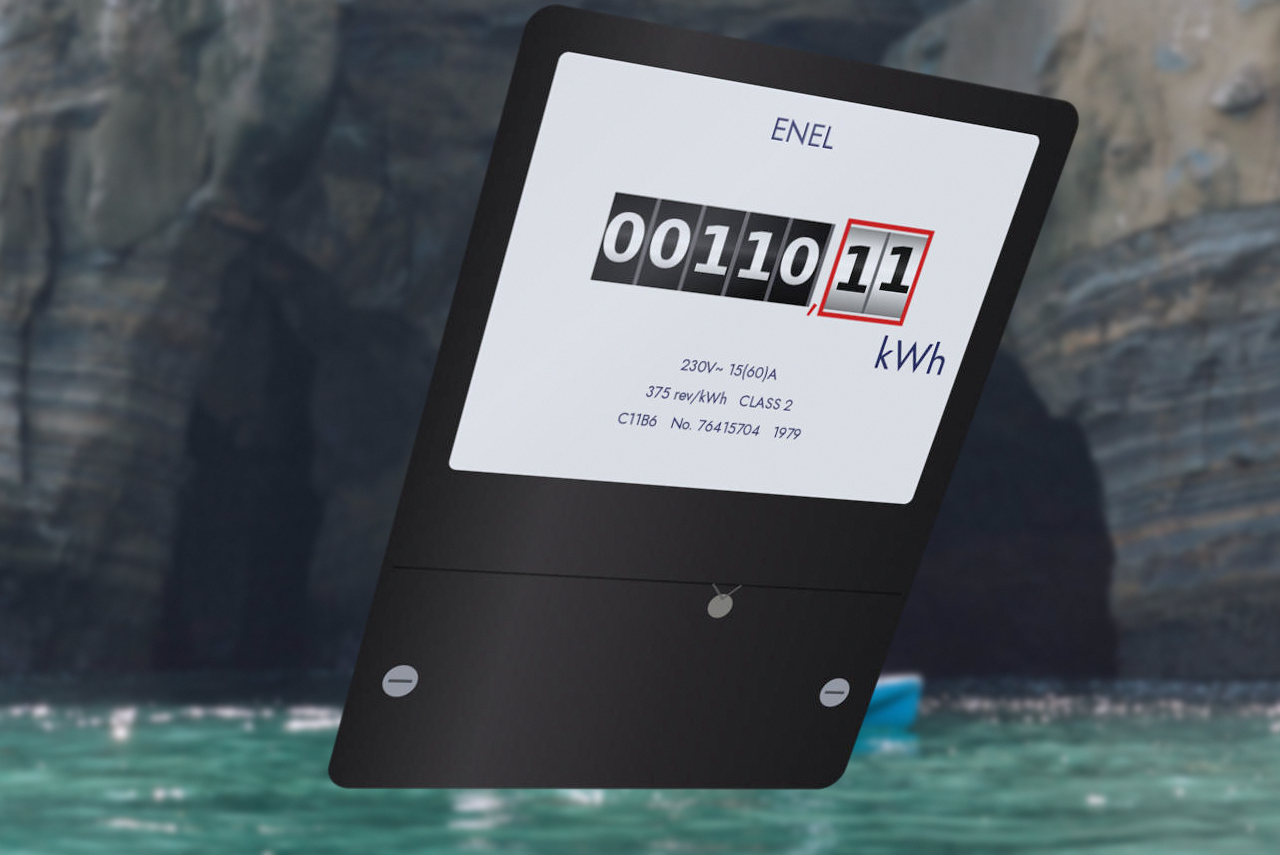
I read 110.11 kWh
